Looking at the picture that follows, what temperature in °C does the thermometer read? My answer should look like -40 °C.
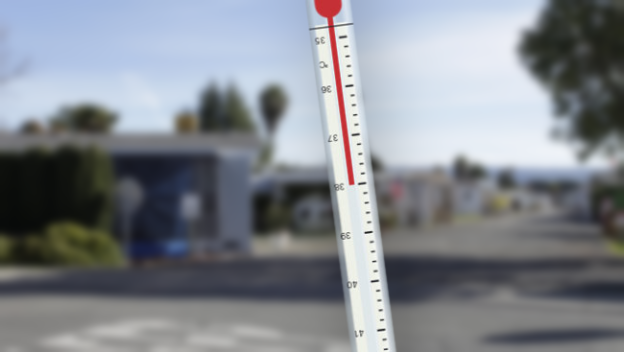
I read 38 °C
